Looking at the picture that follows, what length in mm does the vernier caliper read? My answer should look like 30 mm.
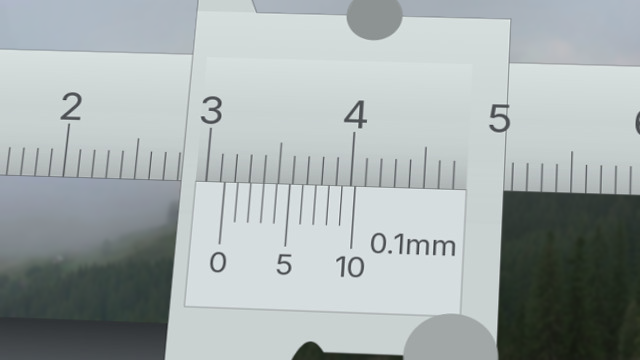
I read 31.3 mm
